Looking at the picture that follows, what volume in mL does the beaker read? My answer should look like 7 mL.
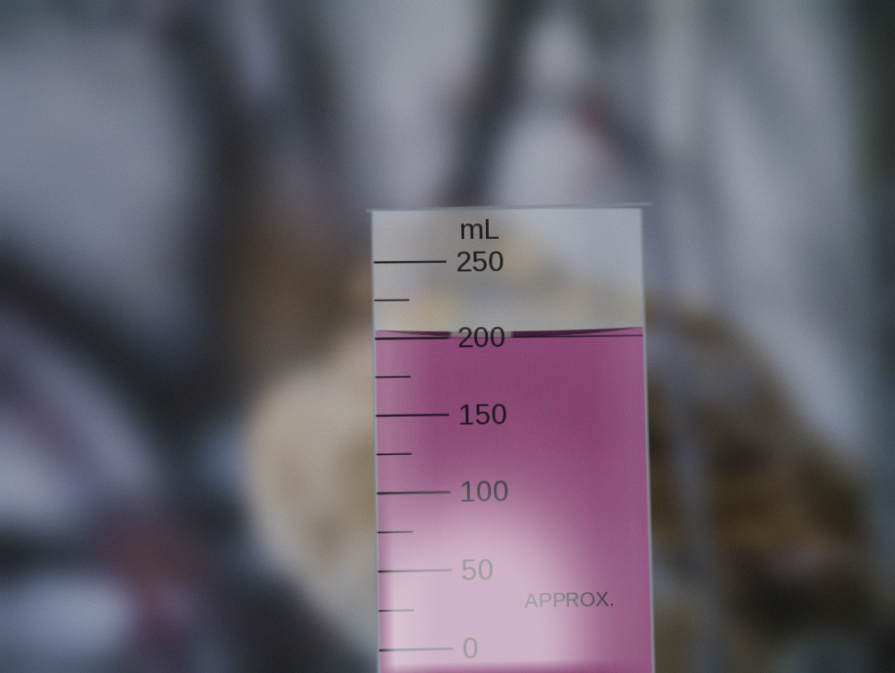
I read 200 mL
